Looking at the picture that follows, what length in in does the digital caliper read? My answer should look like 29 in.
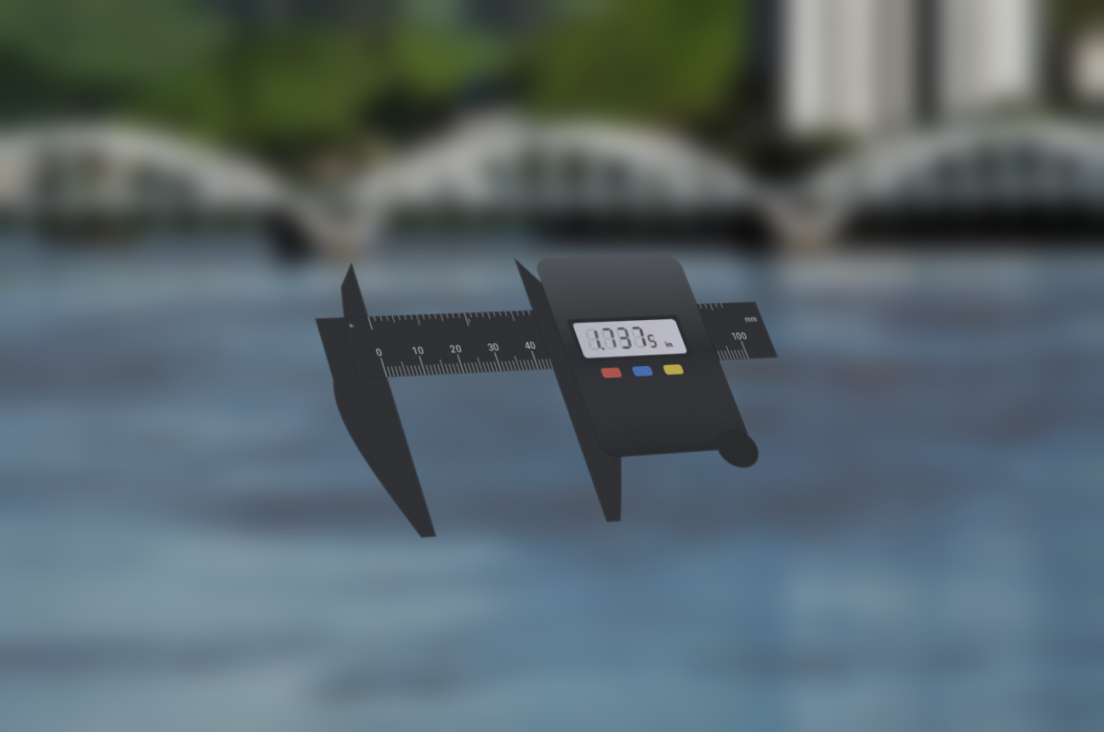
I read 1.7375 in
